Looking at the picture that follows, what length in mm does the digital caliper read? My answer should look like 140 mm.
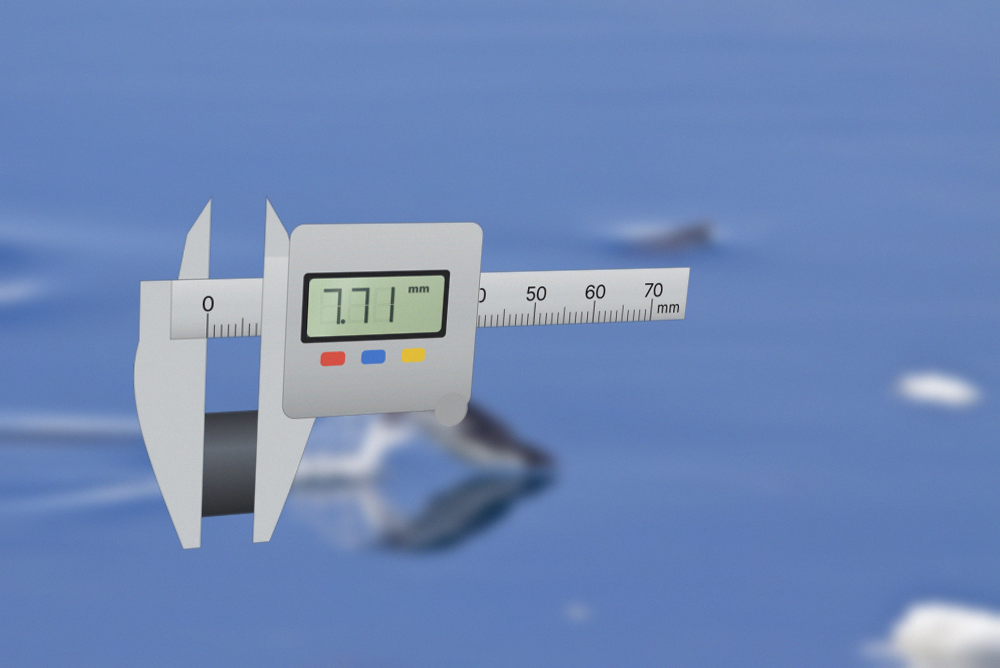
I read 7.71 mm
